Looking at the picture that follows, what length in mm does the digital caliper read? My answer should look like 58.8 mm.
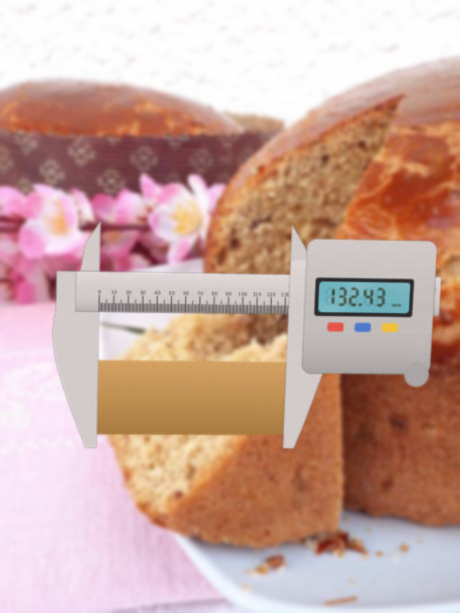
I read 132.43 mm
